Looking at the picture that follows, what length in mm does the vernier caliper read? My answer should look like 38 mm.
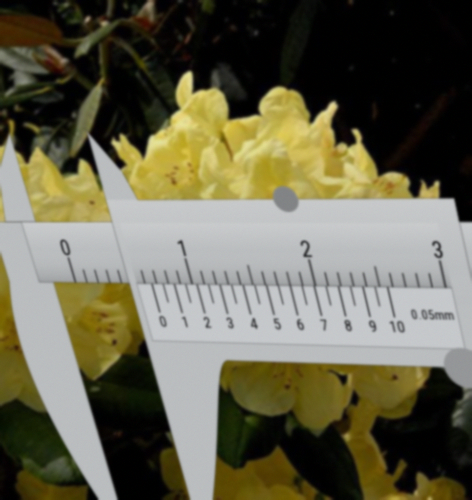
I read 6.6 mm
